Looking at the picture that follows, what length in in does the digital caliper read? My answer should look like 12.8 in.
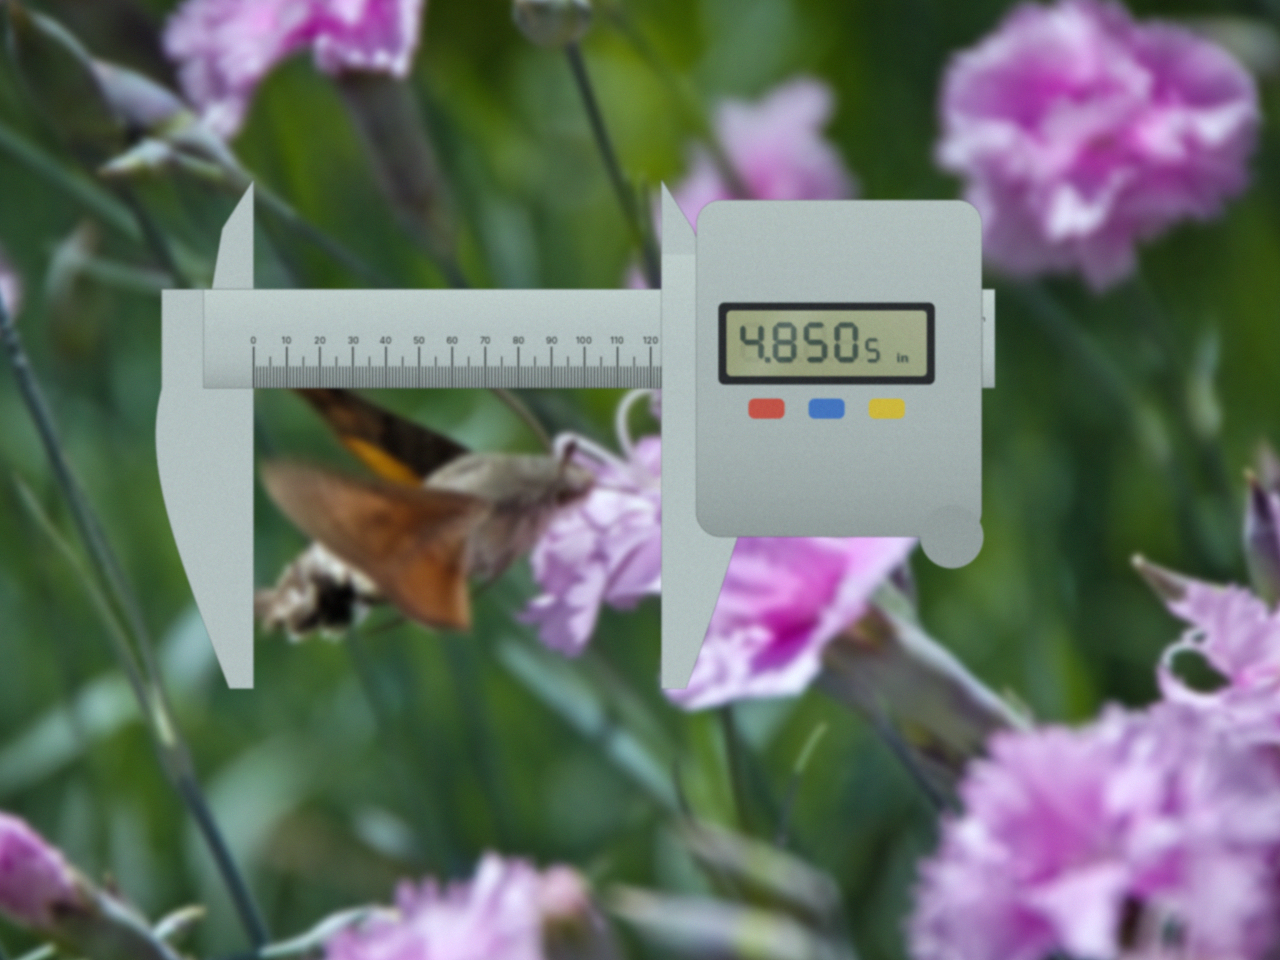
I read 4.8505 in
